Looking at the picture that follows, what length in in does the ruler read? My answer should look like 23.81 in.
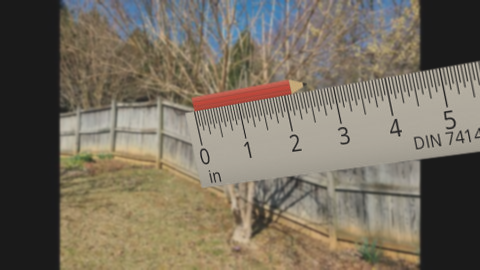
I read 2.5 in
